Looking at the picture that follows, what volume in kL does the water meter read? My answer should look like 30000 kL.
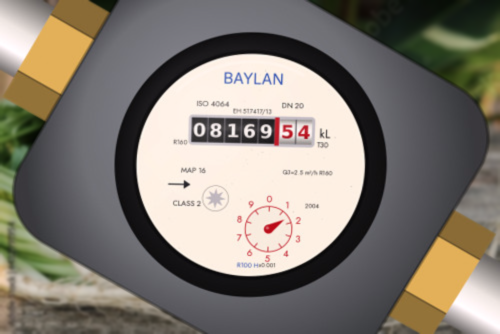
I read 8169.541 kL
